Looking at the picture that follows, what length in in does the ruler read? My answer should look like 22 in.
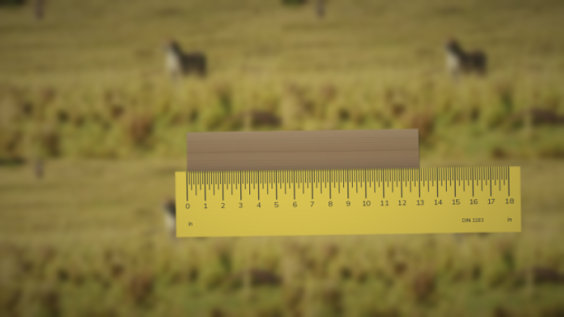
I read 13 in
